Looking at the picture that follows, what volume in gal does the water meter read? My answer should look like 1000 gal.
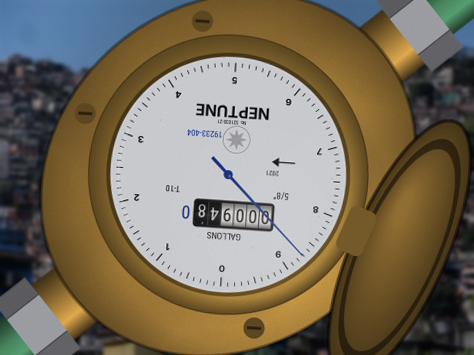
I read 9478.7 gal
